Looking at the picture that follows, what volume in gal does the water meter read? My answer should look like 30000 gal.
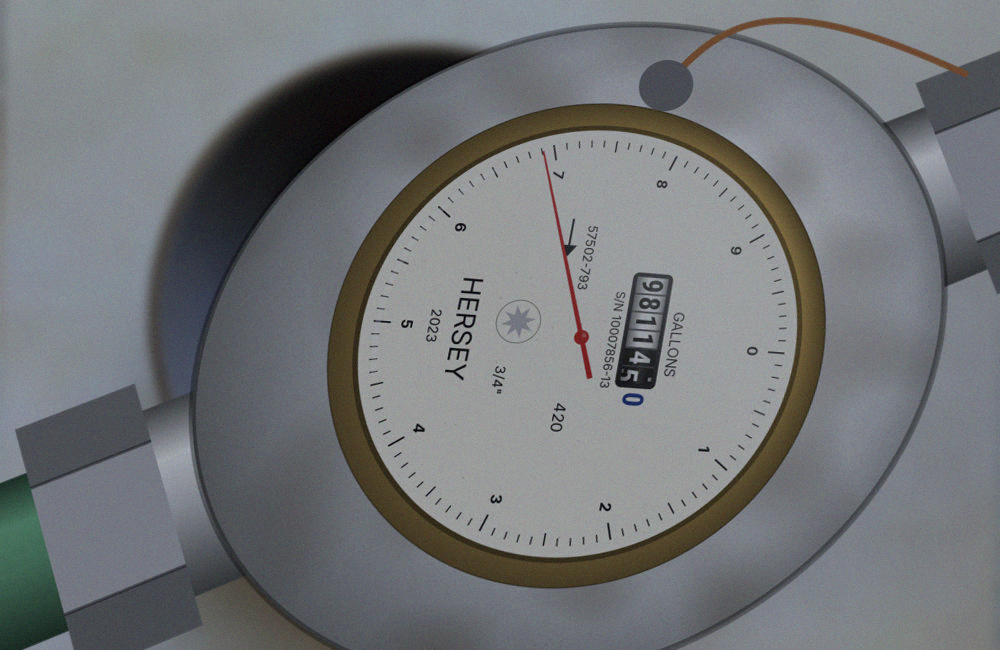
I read 9811446.9 gal
